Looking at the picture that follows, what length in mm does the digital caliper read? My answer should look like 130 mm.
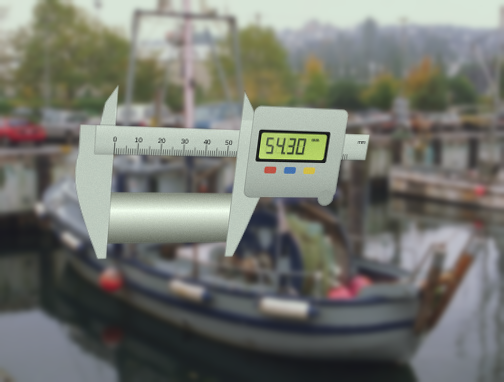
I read 54.30 mm
